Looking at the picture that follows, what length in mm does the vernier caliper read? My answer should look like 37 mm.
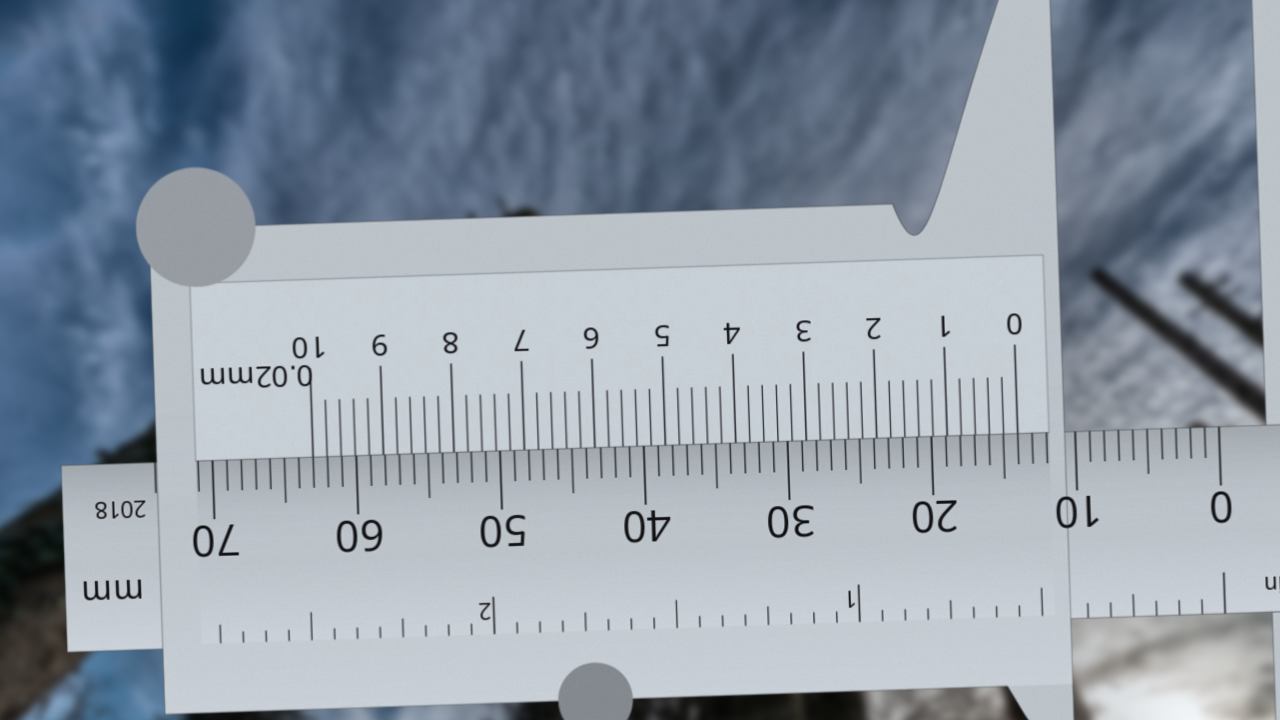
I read 14.0 mm
